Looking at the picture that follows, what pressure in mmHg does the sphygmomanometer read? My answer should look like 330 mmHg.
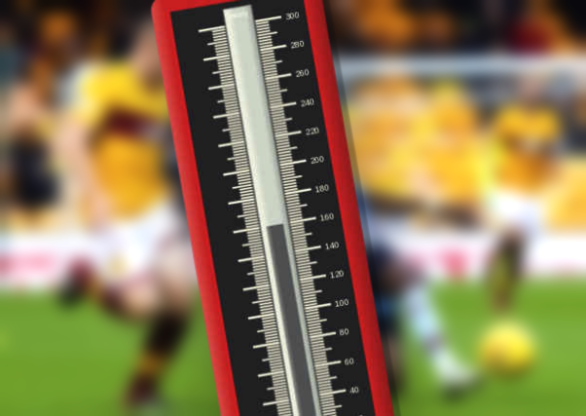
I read 160 mmHg
